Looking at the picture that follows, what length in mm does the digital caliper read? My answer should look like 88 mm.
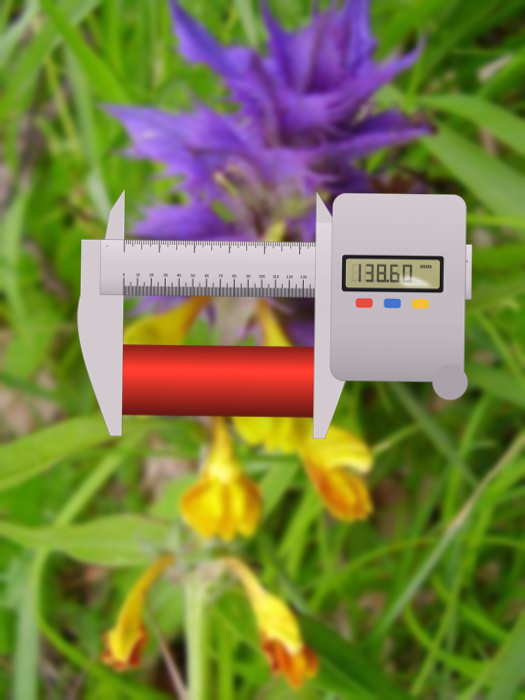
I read 138.60 mm
